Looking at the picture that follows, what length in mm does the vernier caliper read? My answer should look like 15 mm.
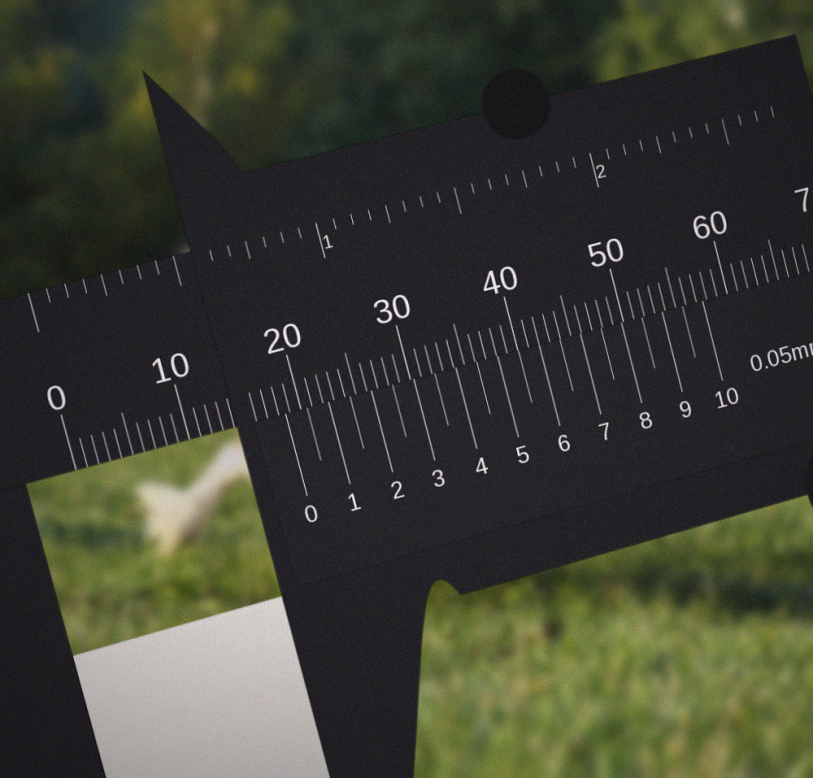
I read 18.6 mm
